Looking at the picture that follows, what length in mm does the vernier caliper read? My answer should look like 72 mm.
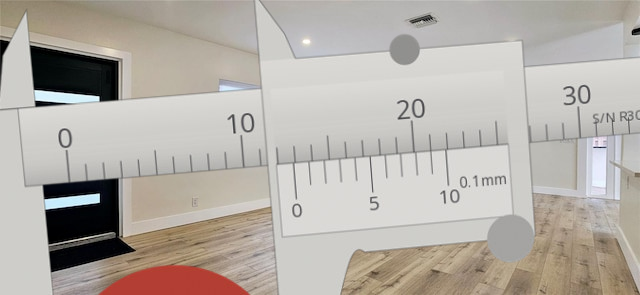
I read 12.9 mm
